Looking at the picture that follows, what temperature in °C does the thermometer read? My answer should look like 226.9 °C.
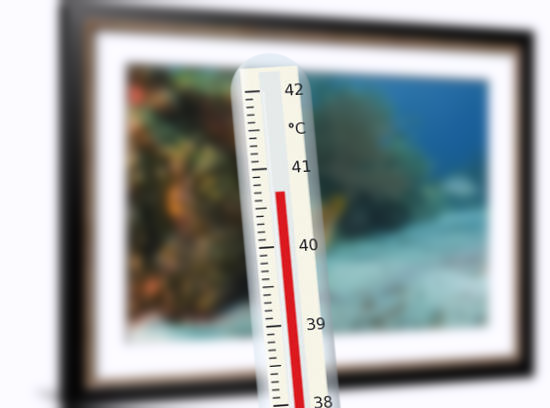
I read 40.7 °C
